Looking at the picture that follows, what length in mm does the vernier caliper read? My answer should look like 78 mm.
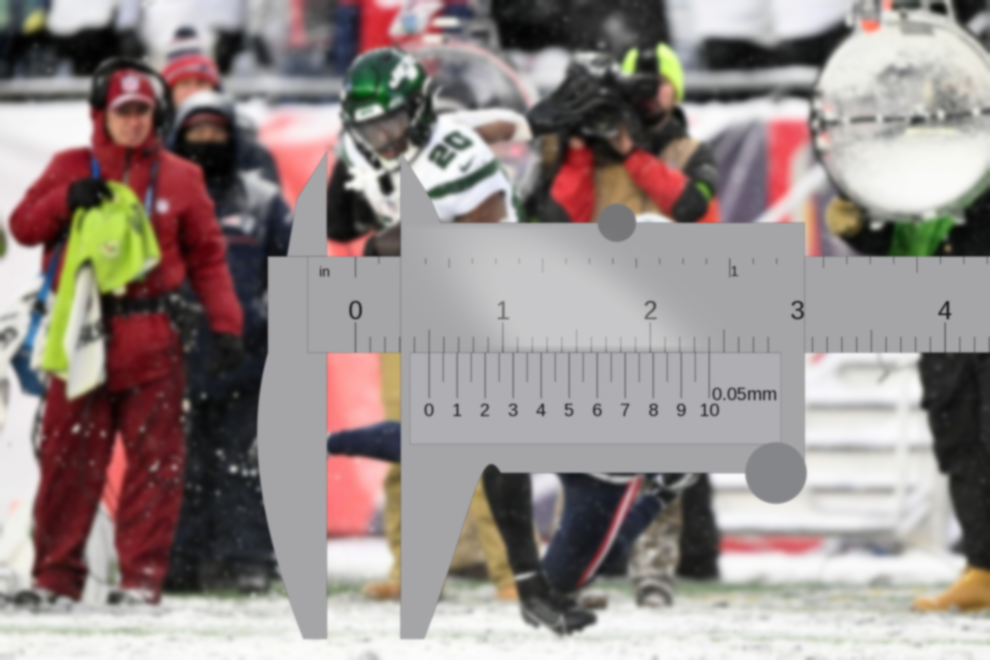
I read 5.0 mm
